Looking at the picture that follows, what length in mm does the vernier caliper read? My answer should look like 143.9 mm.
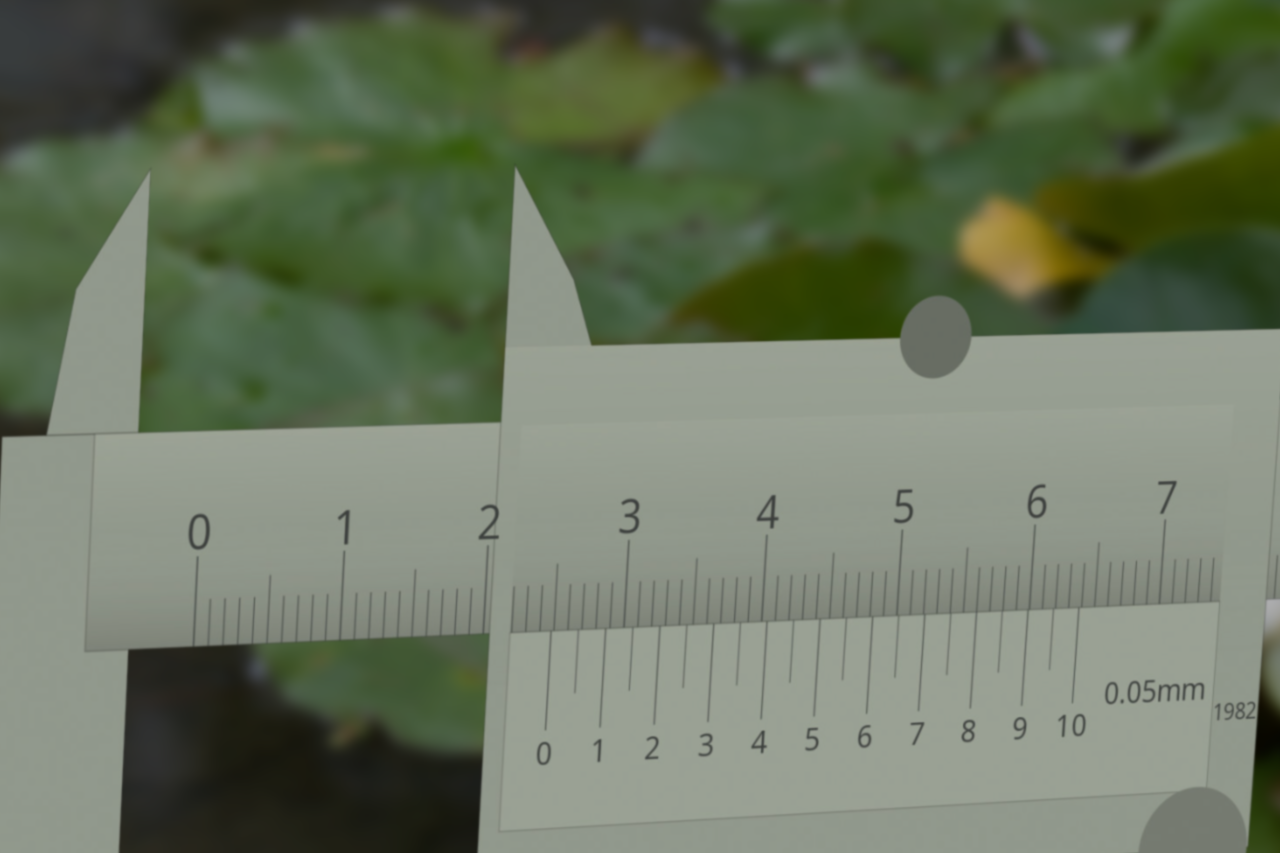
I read 24.8 mm
